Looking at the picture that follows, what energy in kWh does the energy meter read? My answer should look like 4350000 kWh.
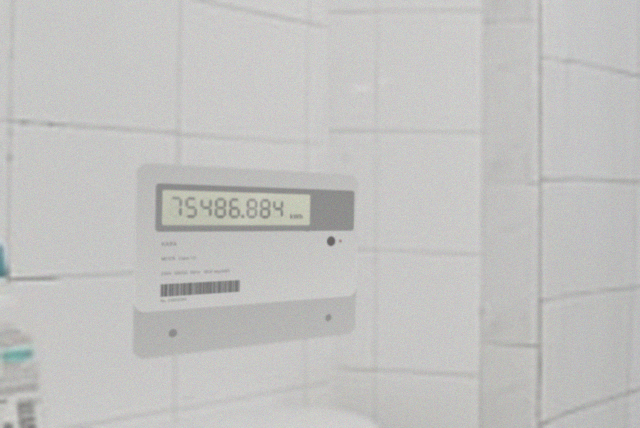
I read 75486.884 kWh
